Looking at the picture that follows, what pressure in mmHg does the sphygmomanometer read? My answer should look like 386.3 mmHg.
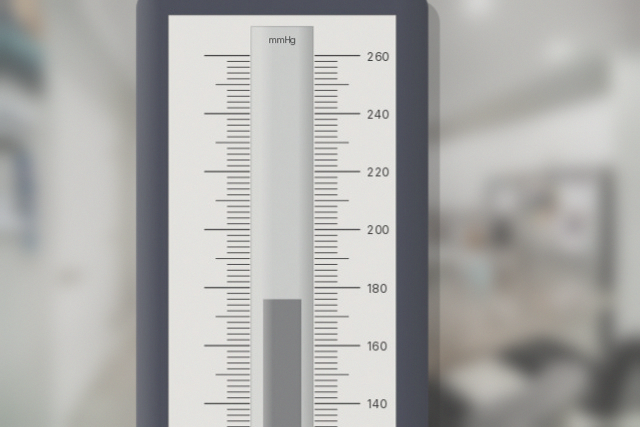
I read 176 mmHg
